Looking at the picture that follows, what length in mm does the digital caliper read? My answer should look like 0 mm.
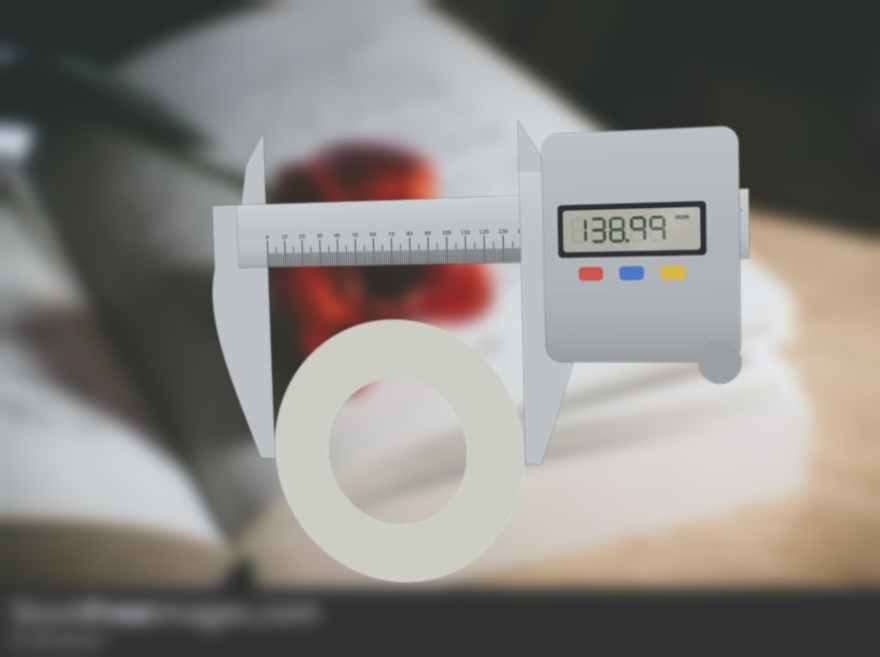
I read 138.99 mm
